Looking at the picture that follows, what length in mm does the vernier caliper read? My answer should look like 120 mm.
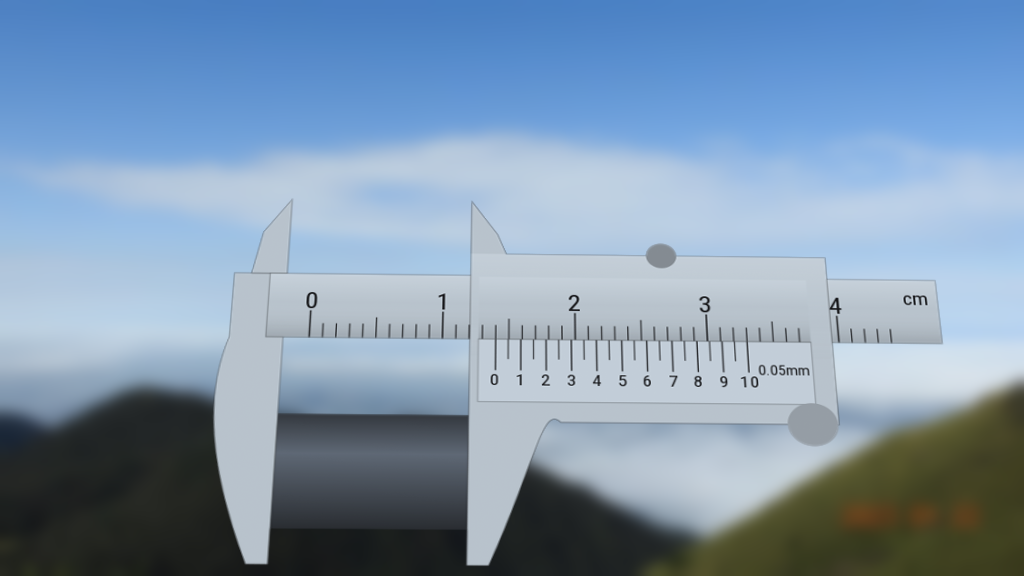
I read 14.0 mm
